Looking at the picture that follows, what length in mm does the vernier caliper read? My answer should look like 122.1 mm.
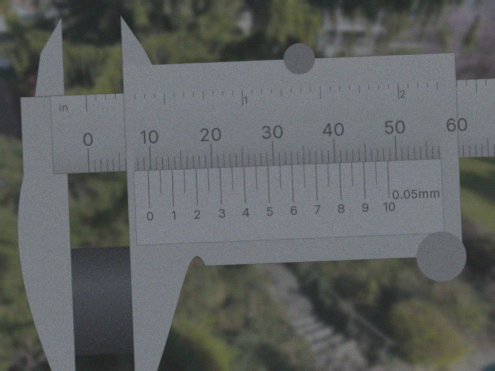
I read 9.6 mm
